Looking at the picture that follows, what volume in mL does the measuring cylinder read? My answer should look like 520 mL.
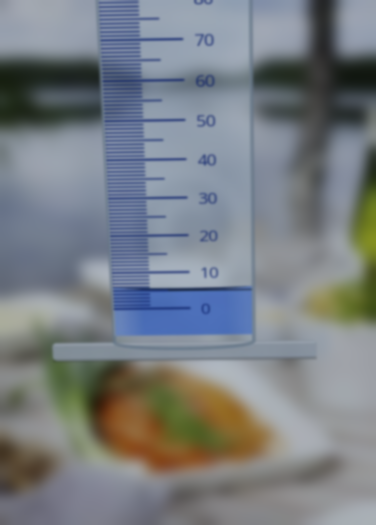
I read 5 mL
